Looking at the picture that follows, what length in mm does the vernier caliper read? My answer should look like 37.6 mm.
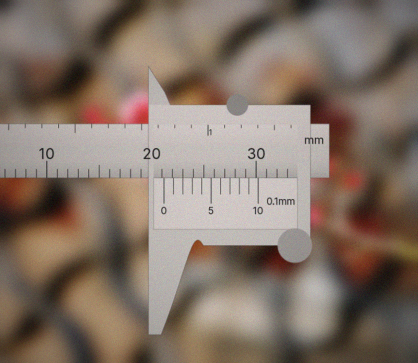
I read 21.2 mm
